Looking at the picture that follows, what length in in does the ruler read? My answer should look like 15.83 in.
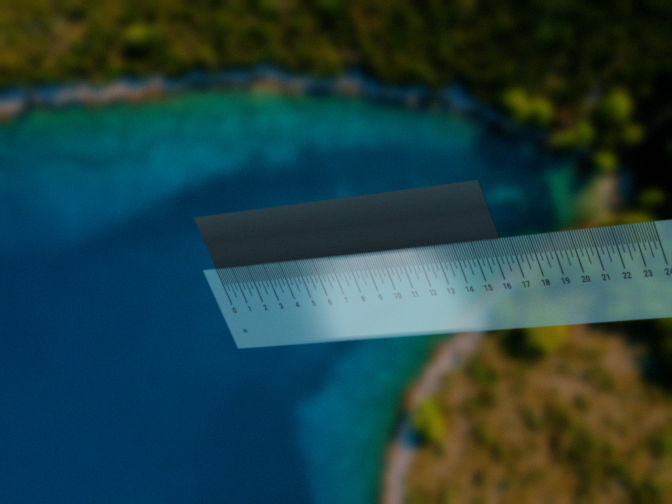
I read 16.5 in
